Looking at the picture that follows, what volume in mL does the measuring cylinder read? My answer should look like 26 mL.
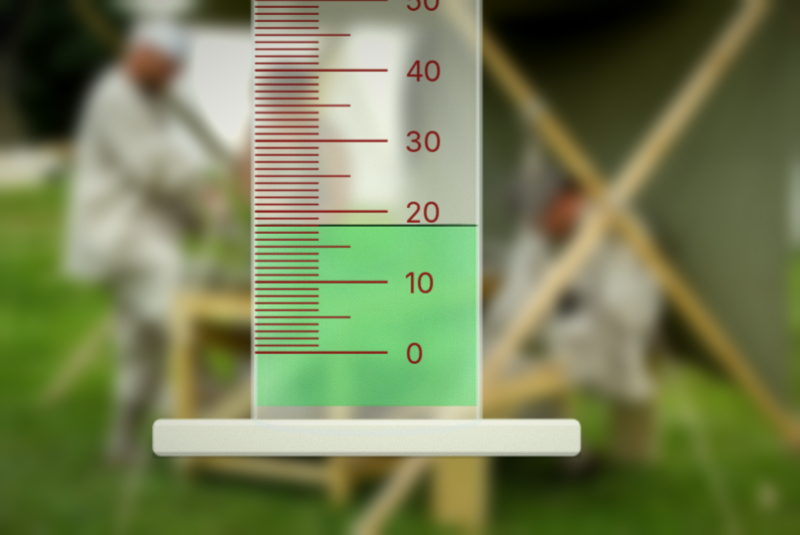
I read 18 mL
